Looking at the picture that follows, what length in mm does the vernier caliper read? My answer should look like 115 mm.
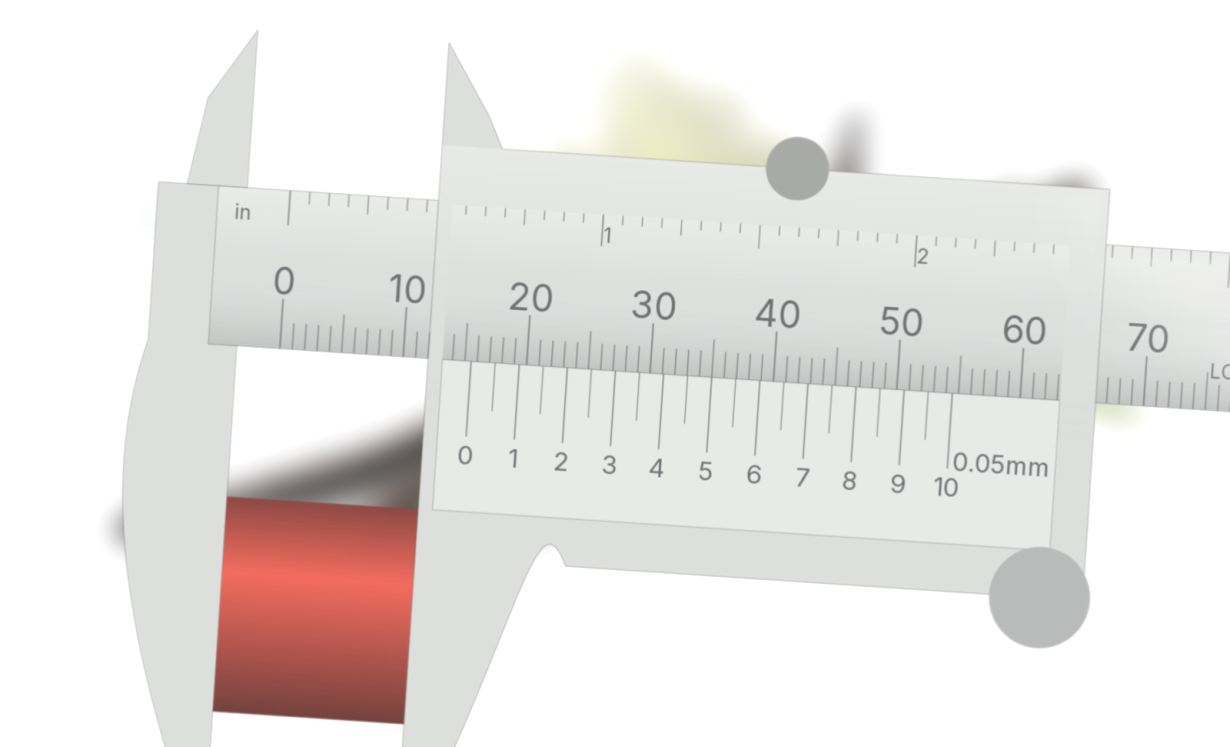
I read 15.5 mm
